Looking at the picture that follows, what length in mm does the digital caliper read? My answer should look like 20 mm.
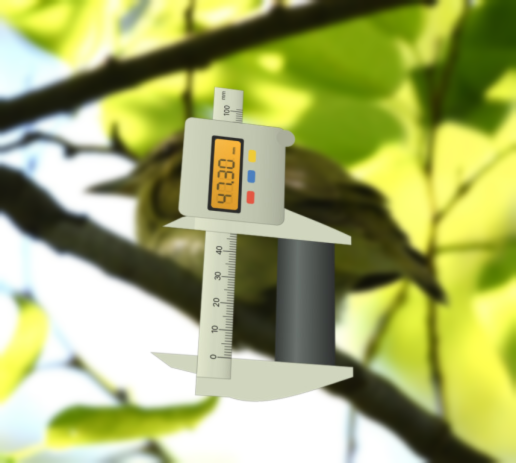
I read 47.30 mm
